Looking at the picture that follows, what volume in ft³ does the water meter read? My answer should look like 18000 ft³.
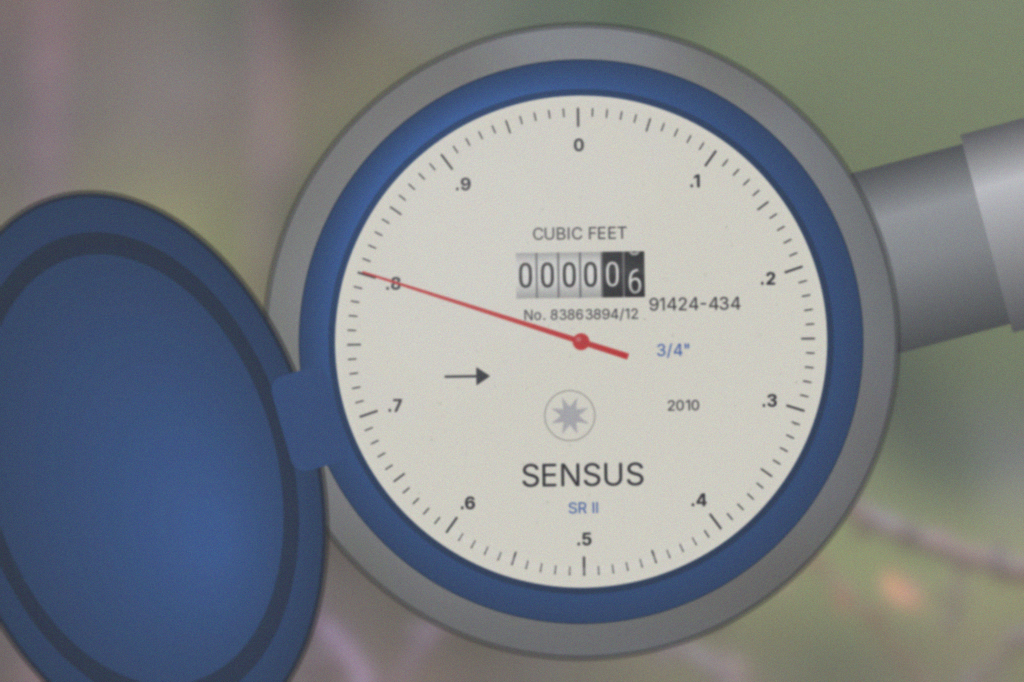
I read 5.80 ft³
